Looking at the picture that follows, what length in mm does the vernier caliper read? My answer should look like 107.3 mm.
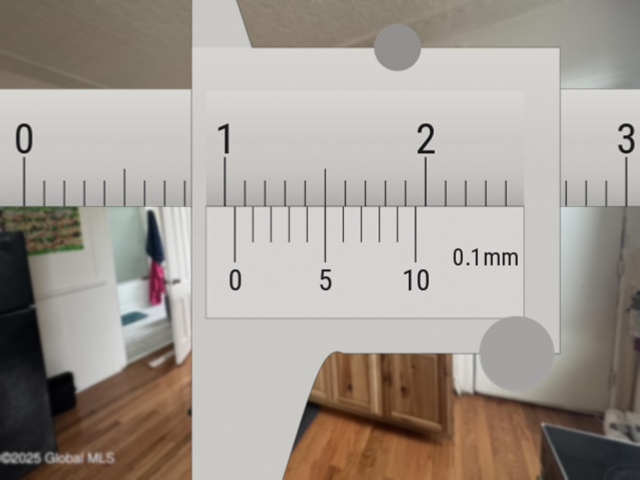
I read 10.5 mm
